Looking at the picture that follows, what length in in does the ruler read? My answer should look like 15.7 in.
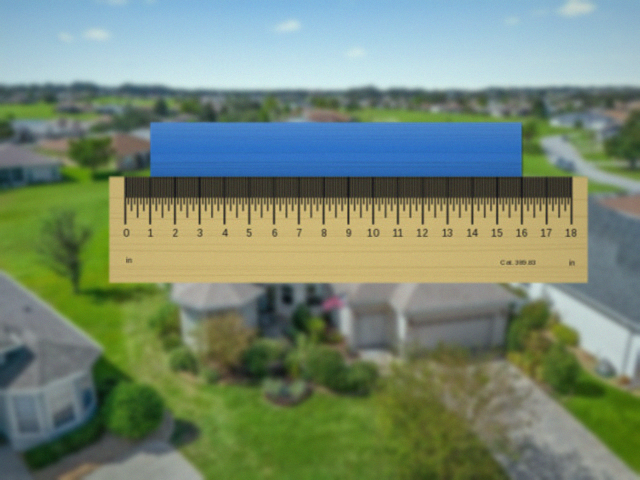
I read 15 in
